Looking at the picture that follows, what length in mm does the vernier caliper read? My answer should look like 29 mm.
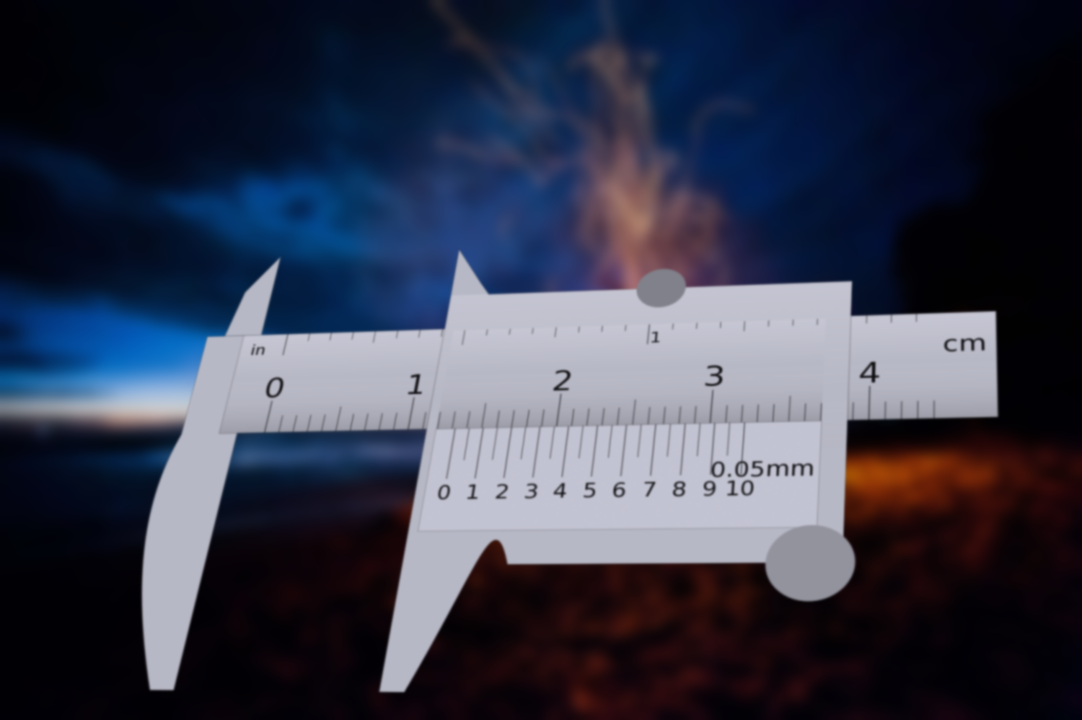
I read 13.2 mm
